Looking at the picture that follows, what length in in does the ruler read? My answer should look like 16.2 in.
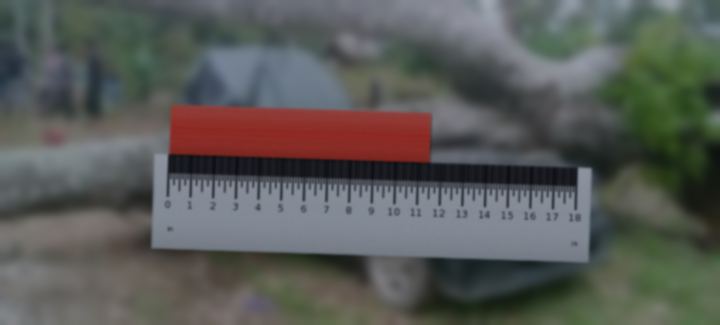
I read 11.5 in
